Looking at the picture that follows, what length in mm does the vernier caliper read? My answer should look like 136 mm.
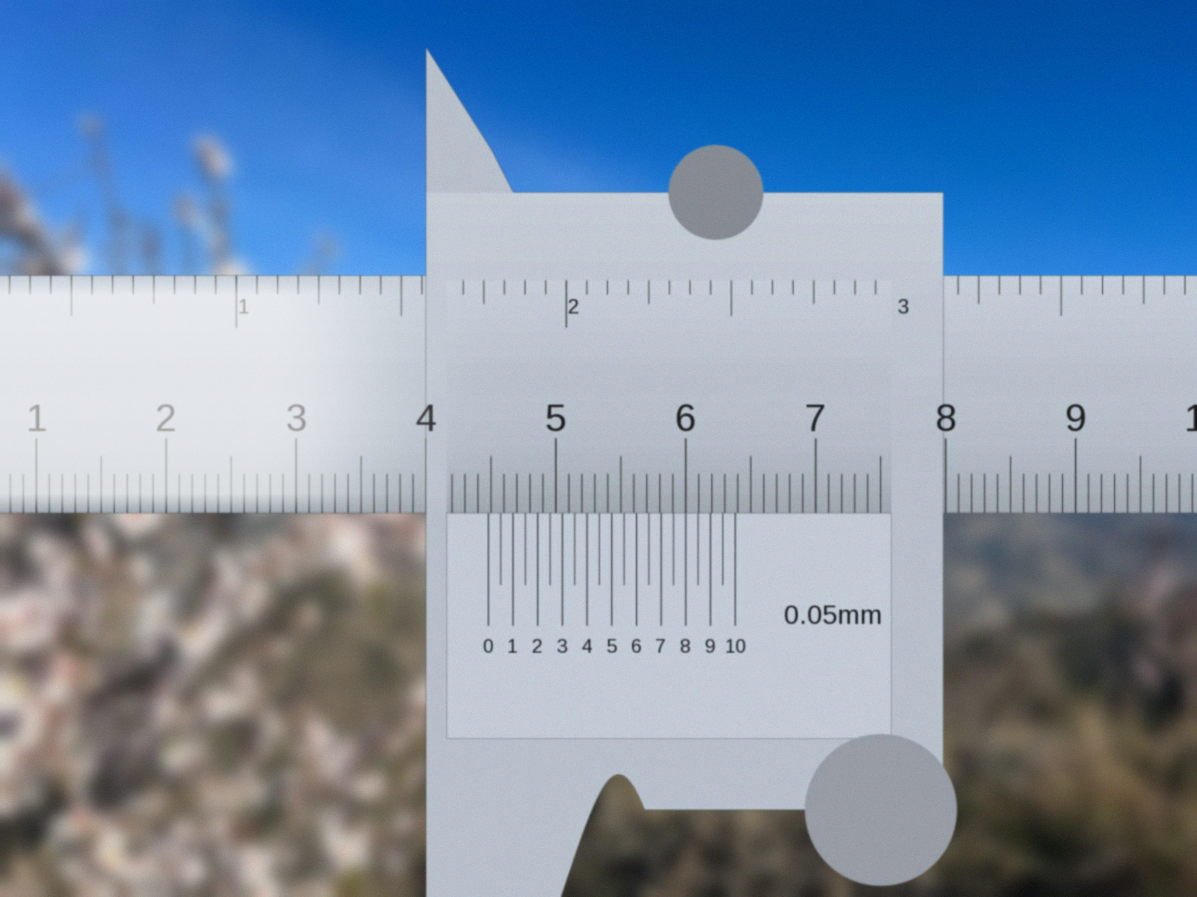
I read 44.8 mm
